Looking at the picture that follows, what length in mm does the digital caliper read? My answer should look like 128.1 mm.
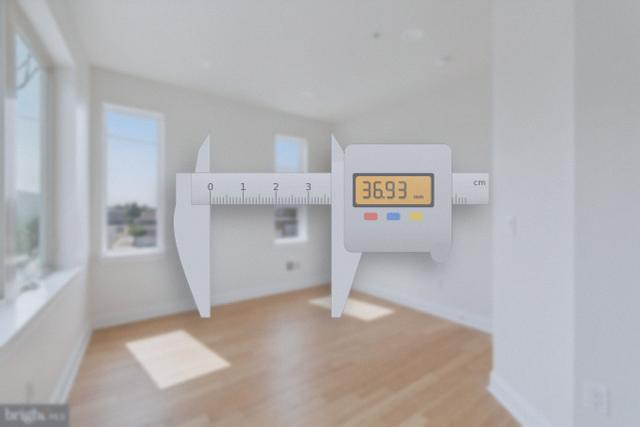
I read 36.93 mm
